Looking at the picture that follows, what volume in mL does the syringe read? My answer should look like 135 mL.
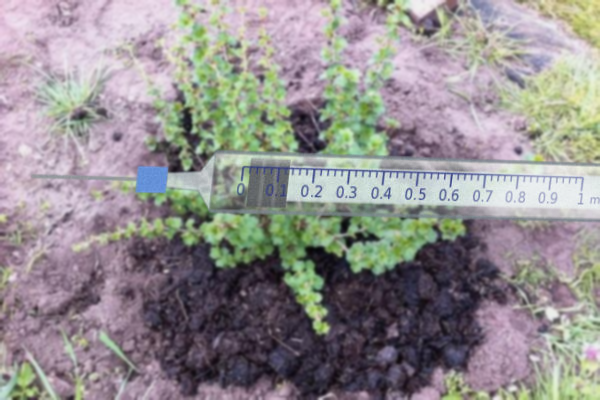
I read 0.02 mL
